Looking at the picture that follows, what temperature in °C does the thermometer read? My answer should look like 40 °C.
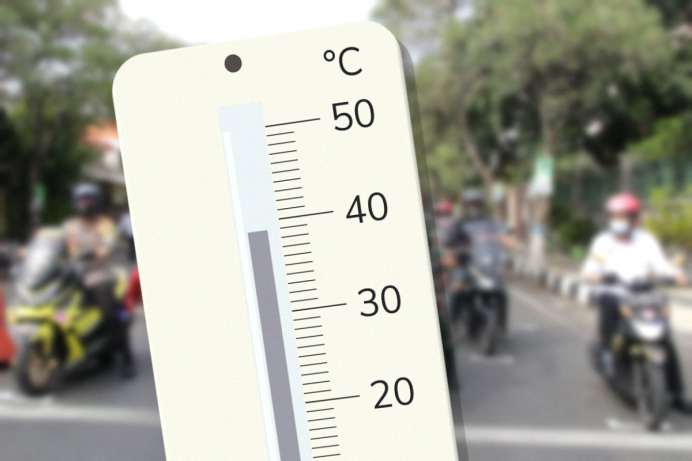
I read 39 °C
